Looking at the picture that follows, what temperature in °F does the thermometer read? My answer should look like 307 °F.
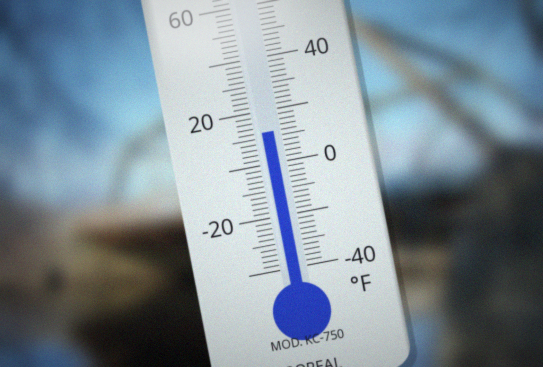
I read 12 °F
